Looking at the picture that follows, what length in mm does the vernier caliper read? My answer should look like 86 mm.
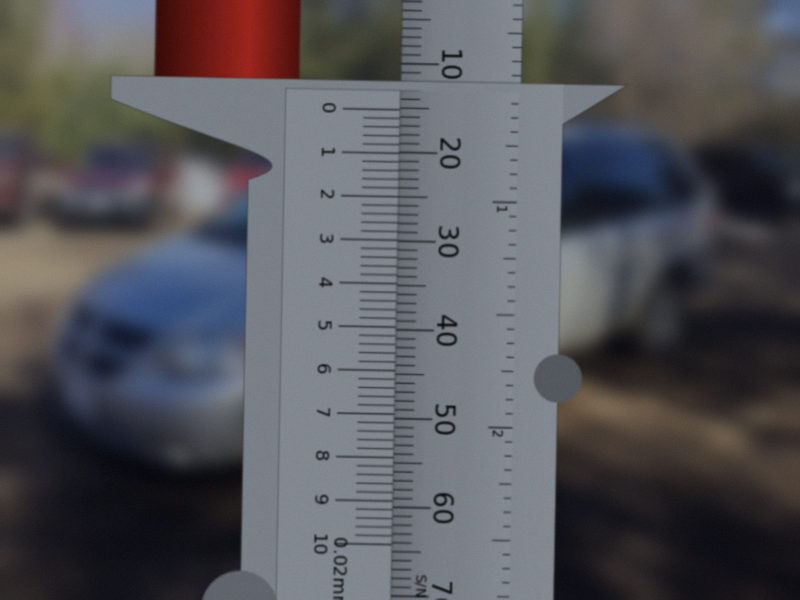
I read 15.2 mm
